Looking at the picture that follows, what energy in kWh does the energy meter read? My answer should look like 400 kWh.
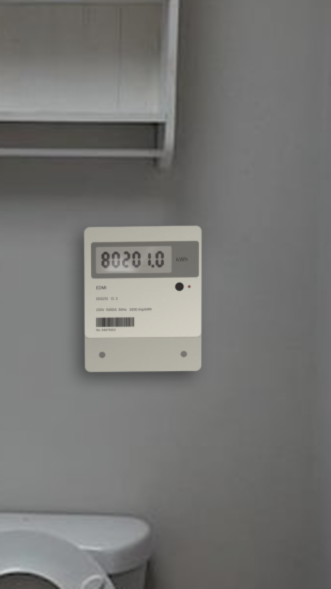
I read 80201.0 kWh
